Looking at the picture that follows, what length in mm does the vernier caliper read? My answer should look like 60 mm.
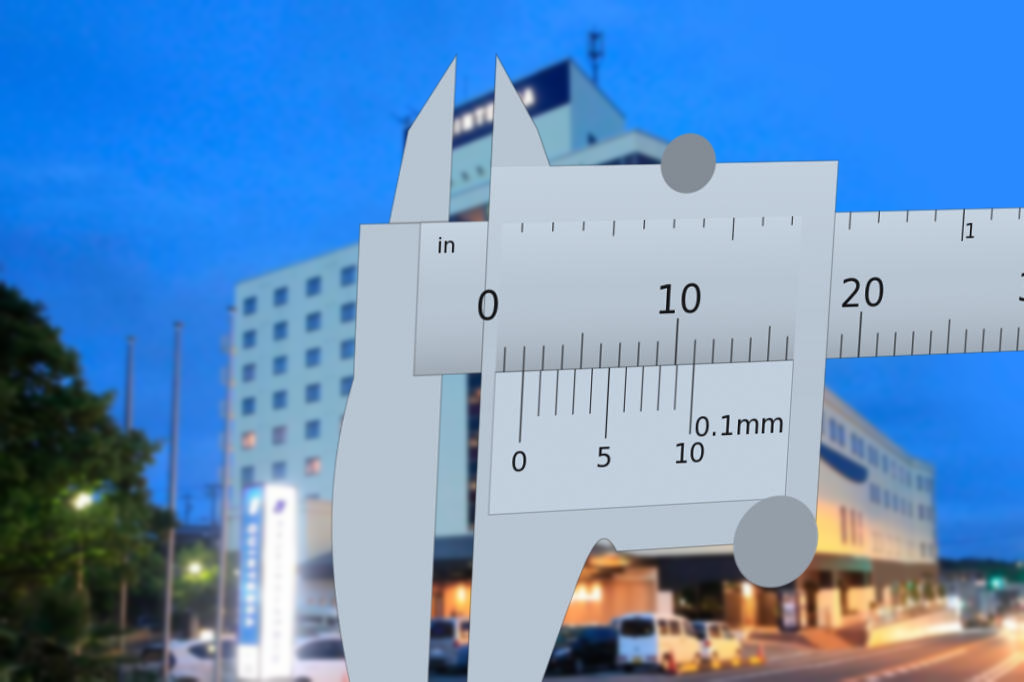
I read 2.0 mm
